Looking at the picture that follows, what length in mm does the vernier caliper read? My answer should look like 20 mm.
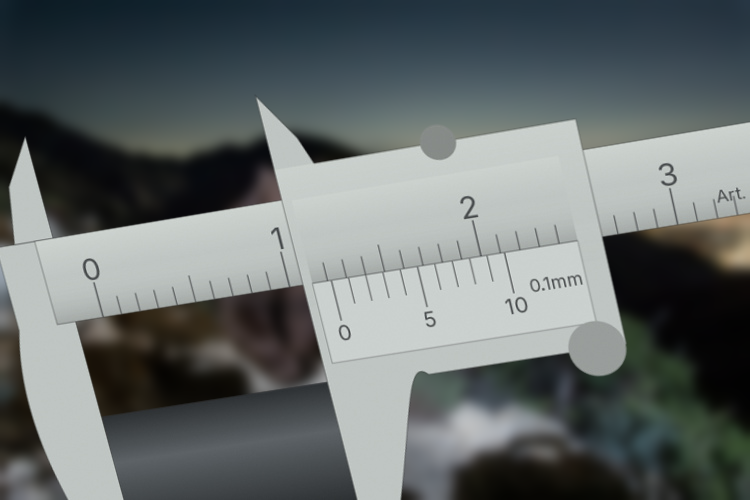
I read 12.2 mm
